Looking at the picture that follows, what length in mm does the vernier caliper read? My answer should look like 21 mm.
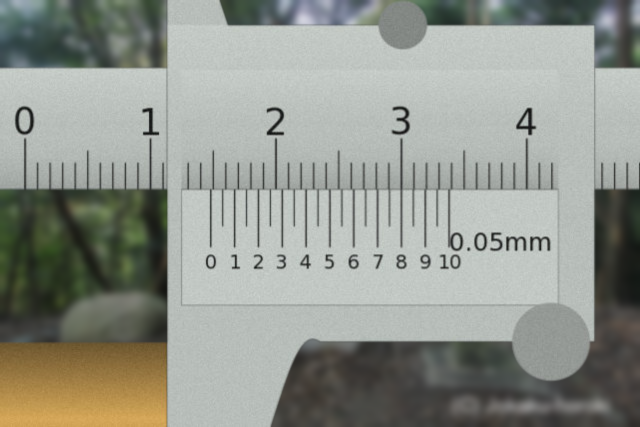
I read 14.8 mm
